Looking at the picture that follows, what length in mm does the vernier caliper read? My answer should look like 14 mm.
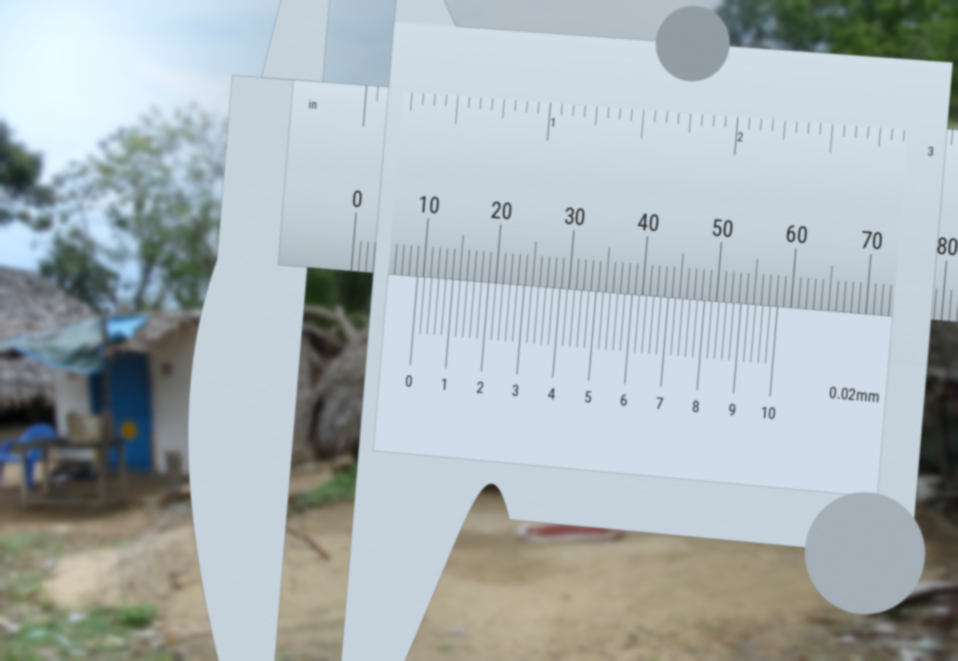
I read 9.2 mm
